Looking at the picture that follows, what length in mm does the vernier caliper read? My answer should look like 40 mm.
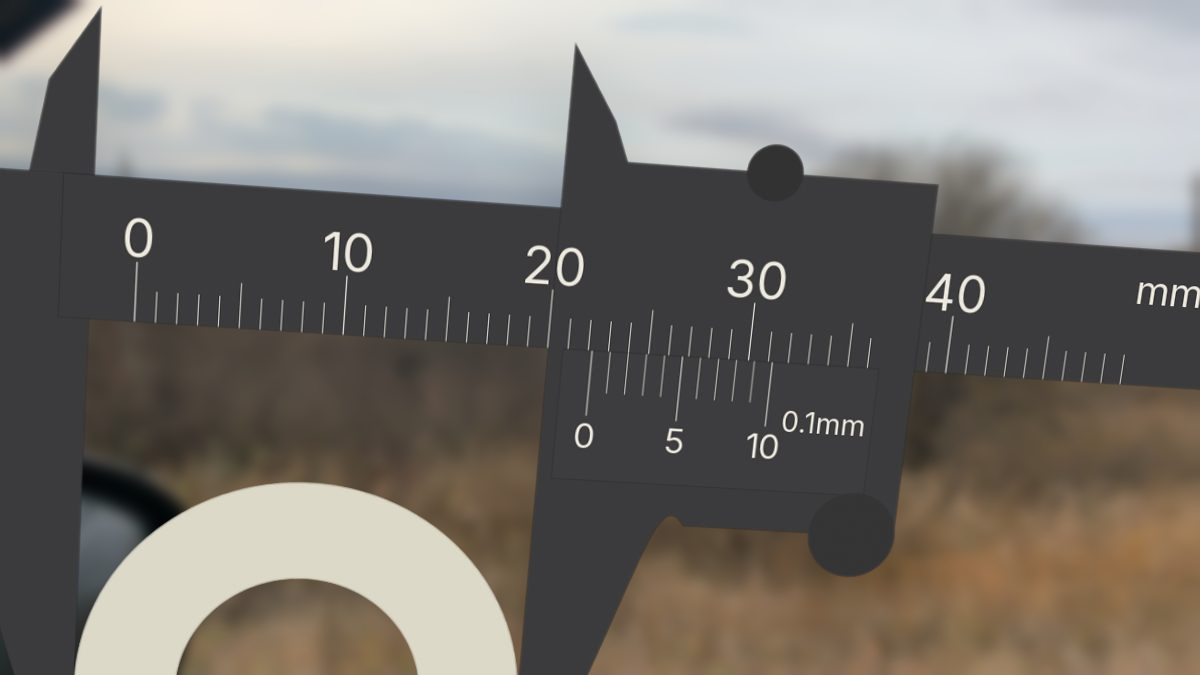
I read 22.2 mm
